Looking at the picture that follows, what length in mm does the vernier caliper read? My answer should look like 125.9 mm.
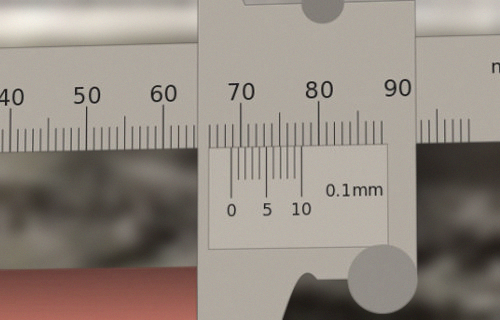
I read 68.8 mm
